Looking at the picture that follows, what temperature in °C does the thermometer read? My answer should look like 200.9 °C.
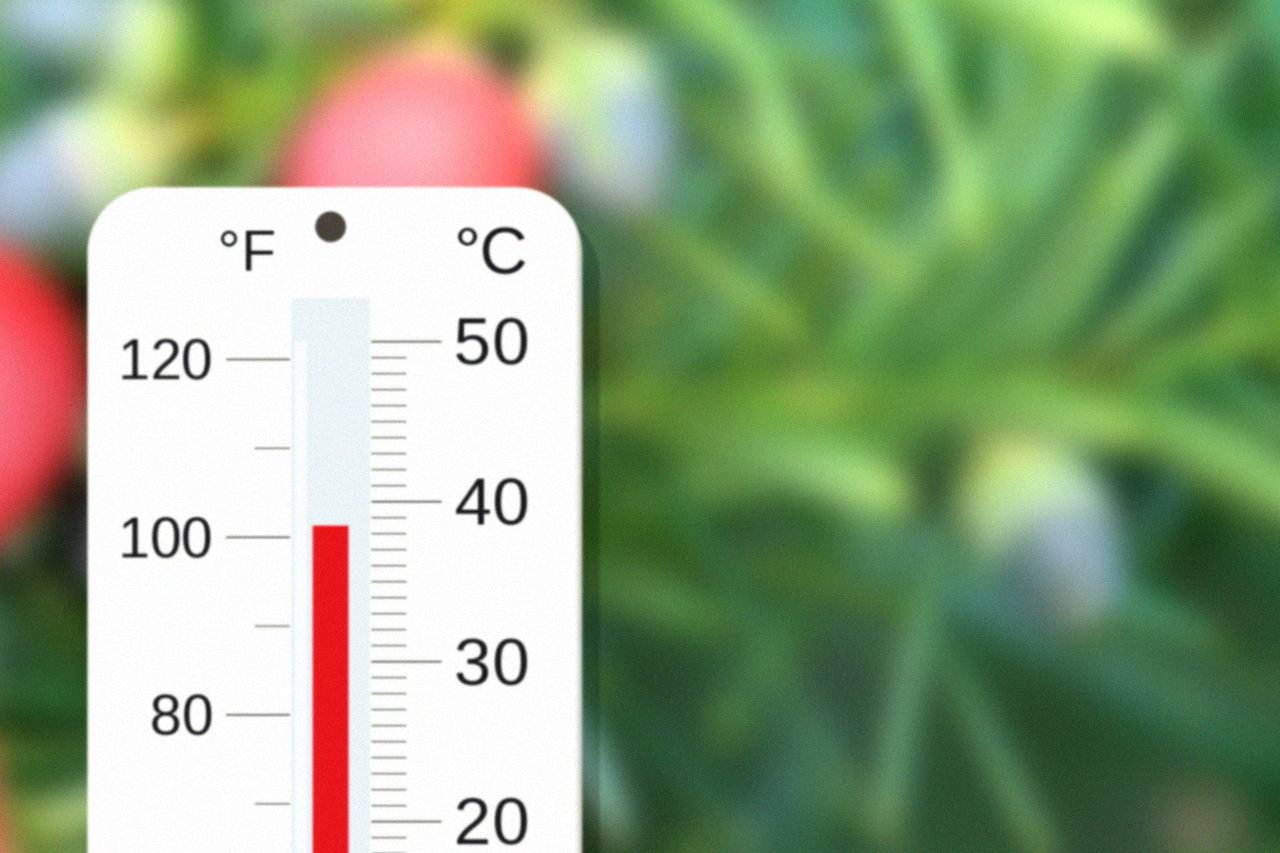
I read 38.5 °C
